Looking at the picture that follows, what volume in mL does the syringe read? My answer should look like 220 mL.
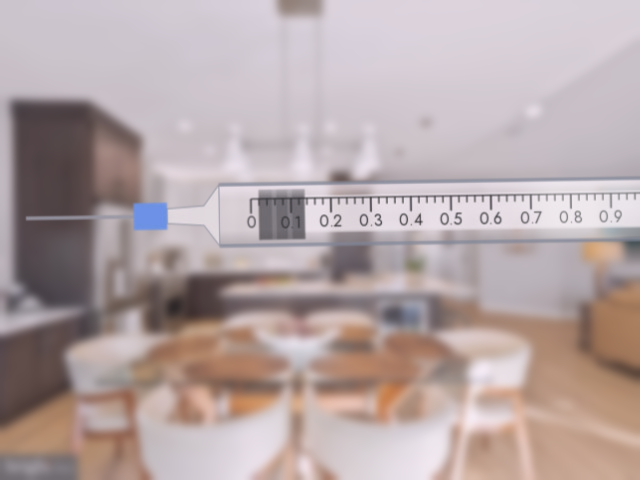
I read 0.02 mL
